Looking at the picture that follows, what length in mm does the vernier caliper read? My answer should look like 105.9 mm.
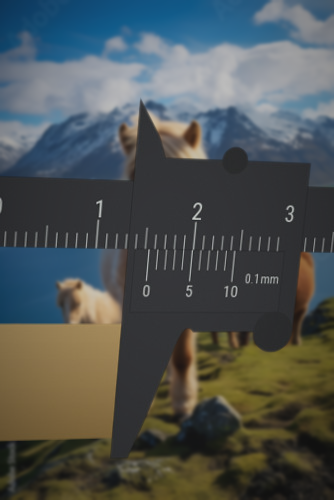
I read 15.4 mm
